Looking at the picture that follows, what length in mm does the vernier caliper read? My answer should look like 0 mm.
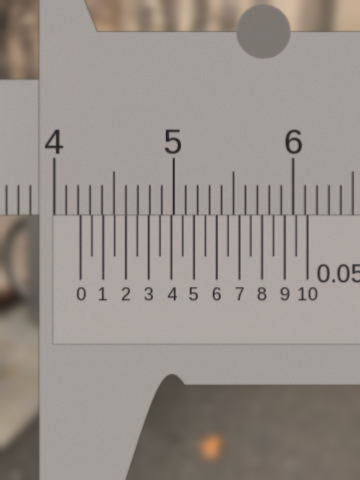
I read 42.2 mm
